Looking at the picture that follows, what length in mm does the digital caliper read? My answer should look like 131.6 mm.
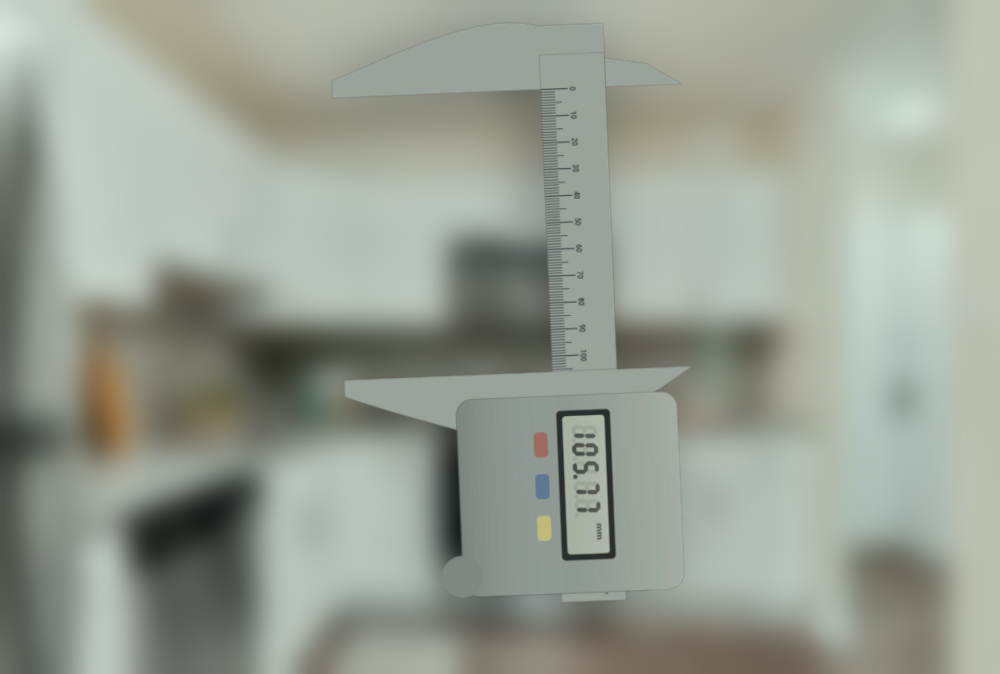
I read 105.77 mm
